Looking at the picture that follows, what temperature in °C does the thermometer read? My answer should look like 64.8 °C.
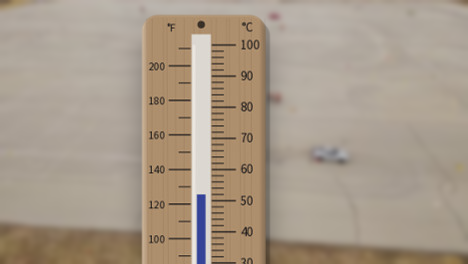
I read 52 °C
